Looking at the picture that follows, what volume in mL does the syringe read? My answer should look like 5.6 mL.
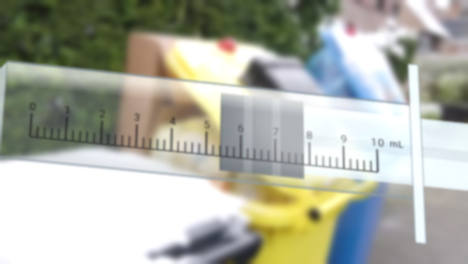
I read 5.4 mL
